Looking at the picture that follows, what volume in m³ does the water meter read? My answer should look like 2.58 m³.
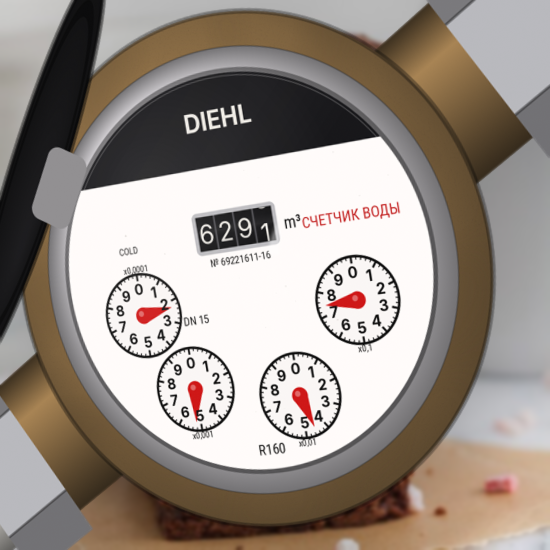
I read 6290.7452 m³
